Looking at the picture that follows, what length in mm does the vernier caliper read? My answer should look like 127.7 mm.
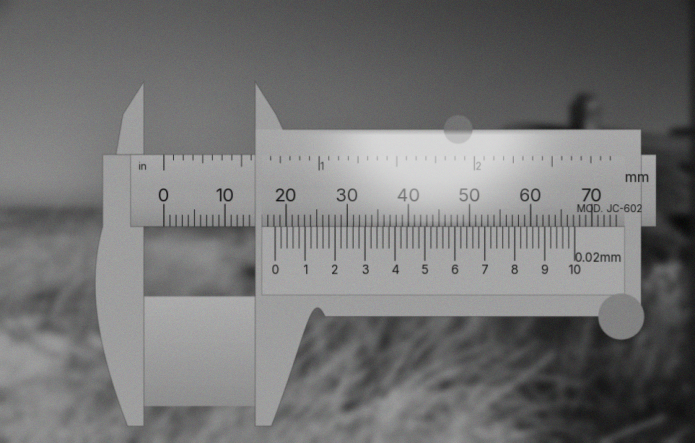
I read 18.2 mm
